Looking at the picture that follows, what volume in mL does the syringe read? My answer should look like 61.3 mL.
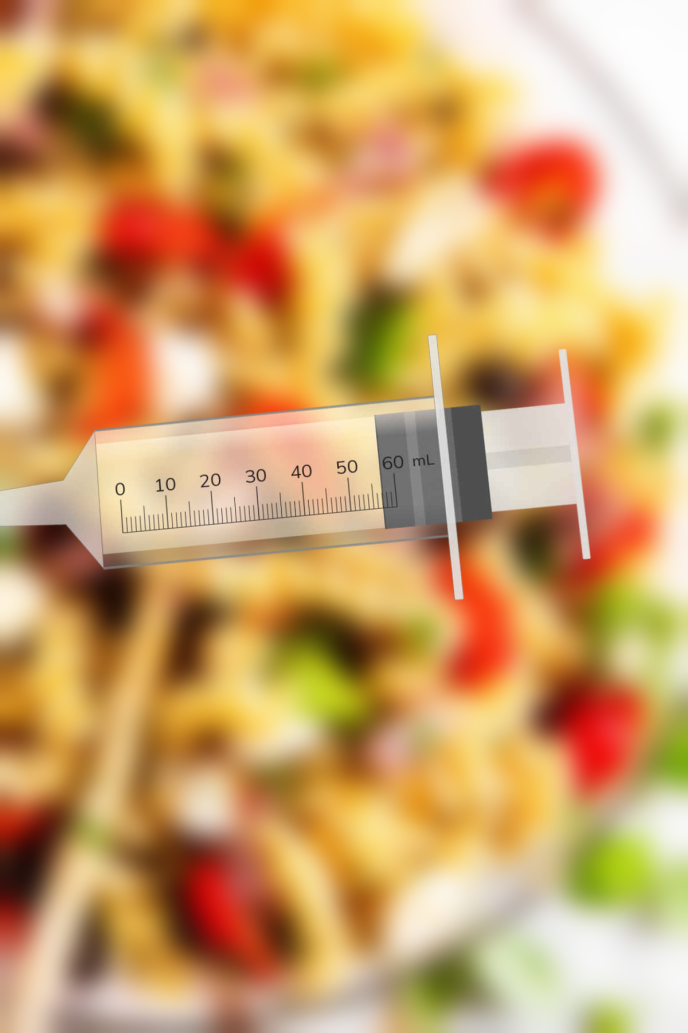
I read 57 mL
